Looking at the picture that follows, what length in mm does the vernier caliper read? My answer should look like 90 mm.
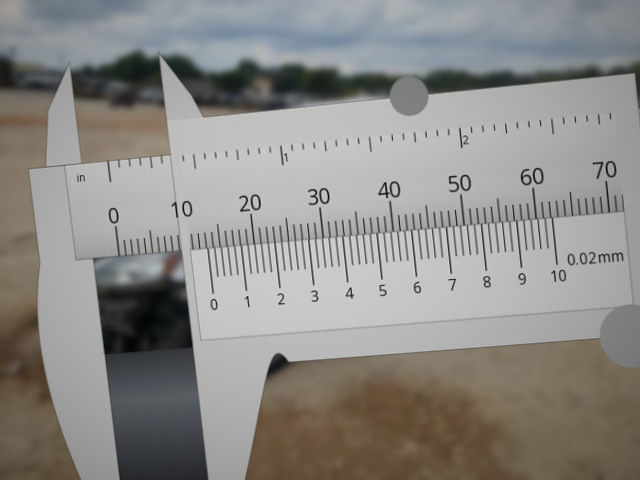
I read 13.2 mm
